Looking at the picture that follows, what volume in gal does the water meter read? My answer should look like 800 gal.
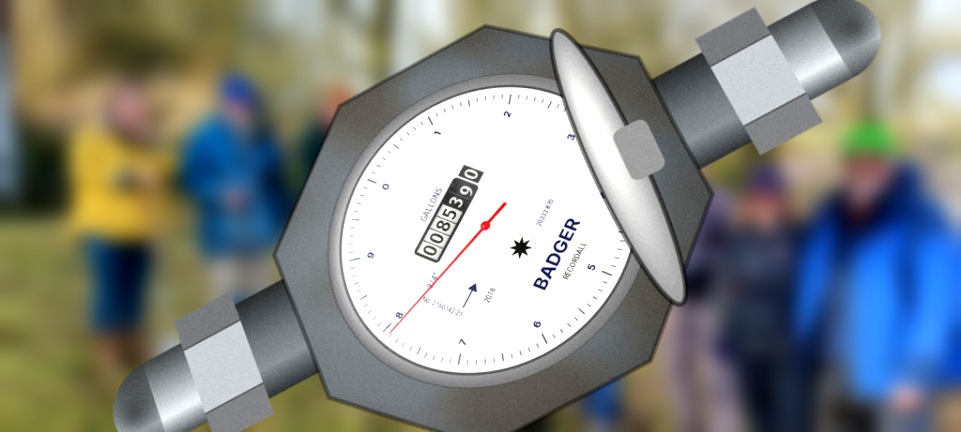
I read 85387.9 gal
